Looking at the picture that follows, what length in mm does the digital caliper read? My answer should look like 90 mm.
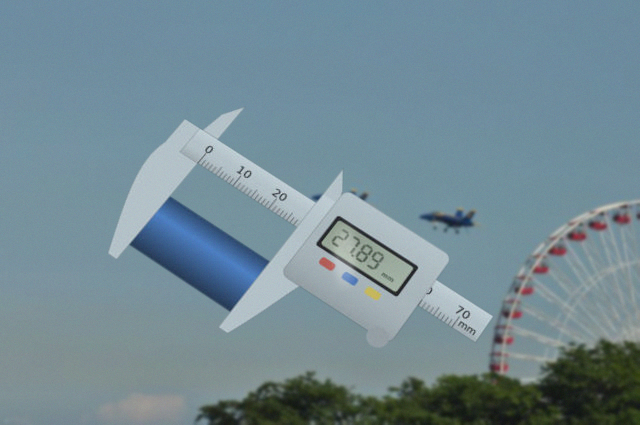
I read 27.89 mm
